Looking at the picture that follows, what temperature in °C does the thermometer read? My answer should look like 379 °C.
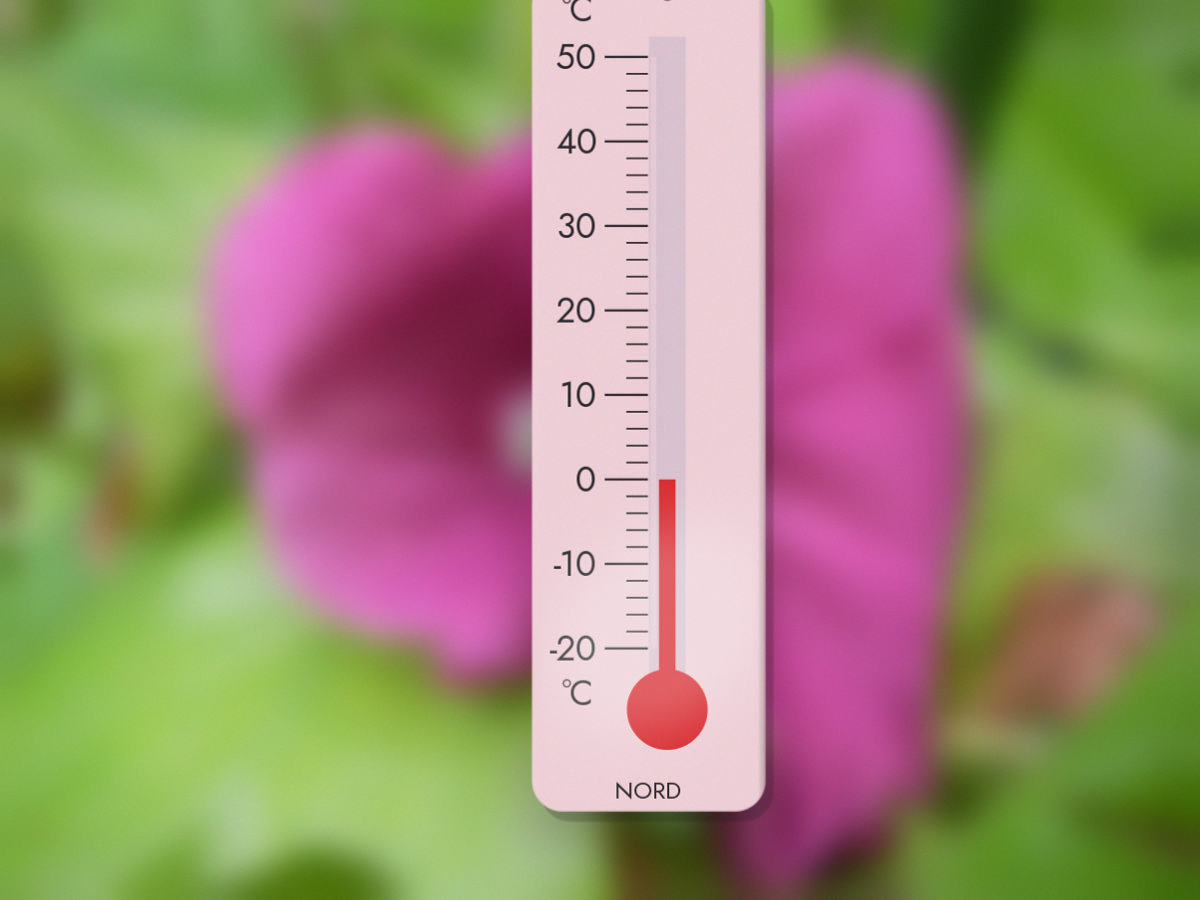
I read 0 °C
